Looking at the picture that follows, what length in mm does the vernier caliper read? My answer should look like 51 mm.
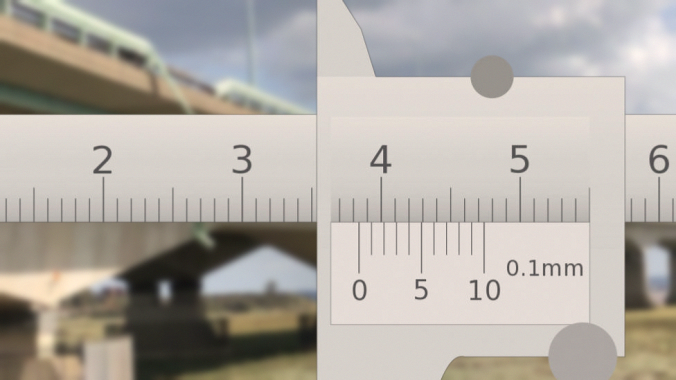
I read 38.4 mm
